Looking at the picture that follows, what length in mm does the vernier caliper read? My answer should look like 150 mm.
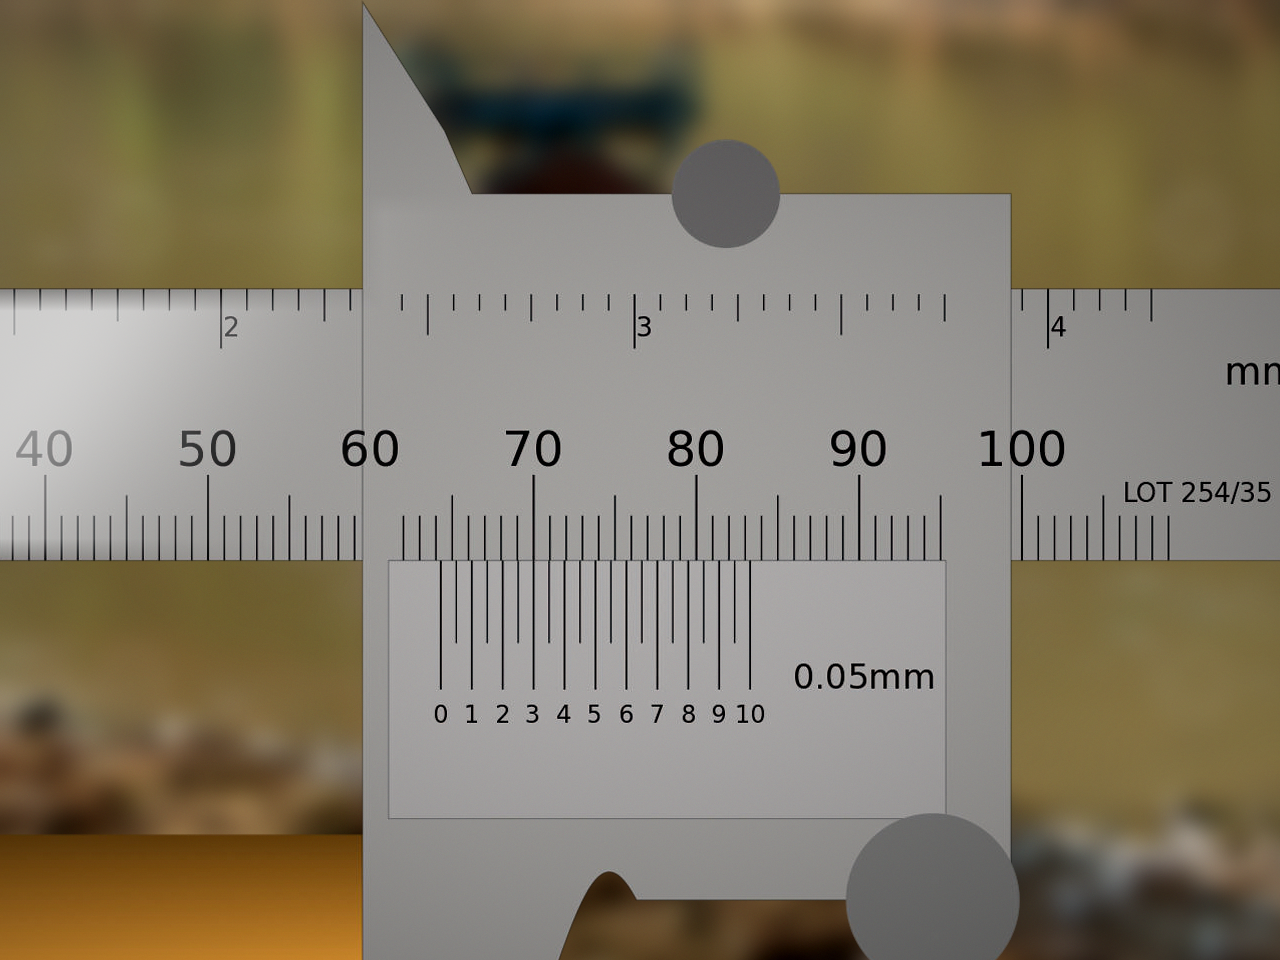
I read 64.3 mm
